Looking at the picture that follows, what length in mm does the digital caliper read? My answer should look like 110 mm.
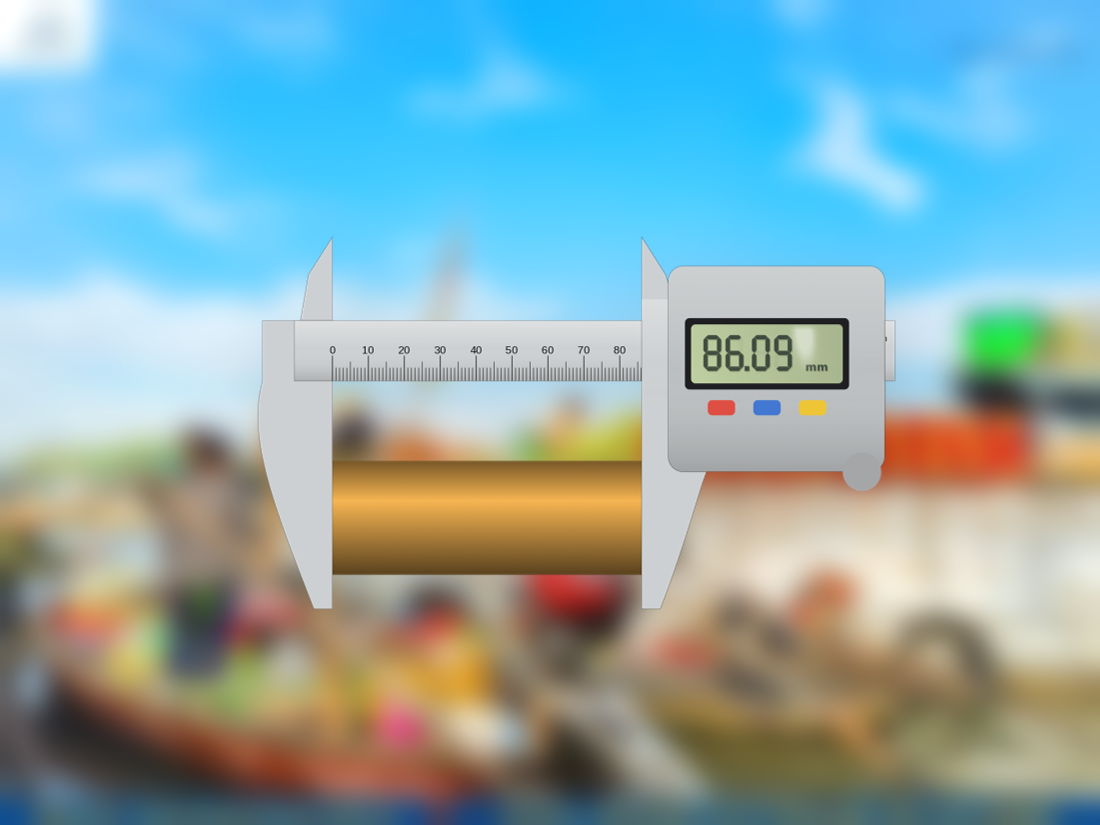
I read 86.09 mm
